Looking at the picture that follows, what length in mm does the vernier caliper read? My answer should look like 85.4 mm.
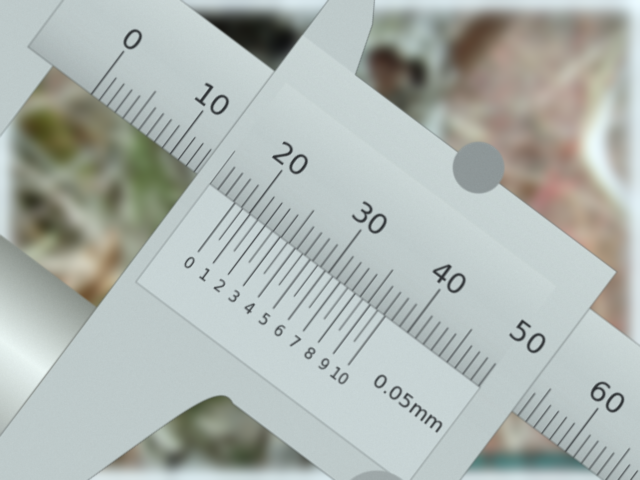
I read 18.2 mm
